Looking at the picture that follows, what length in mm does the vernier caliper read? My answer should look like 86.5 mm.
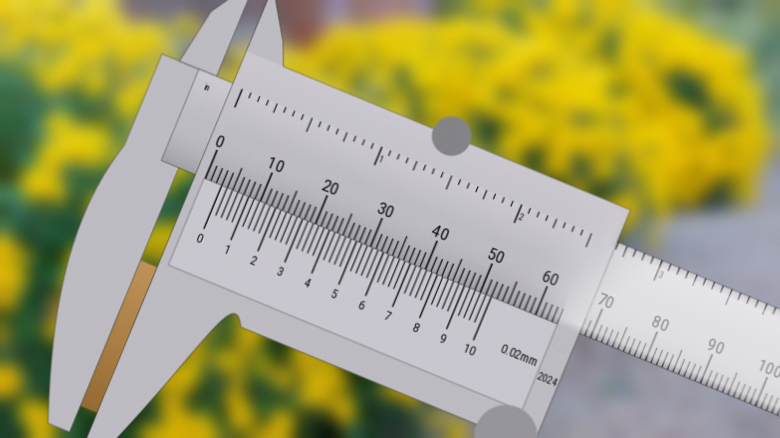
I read 3.0 mm
